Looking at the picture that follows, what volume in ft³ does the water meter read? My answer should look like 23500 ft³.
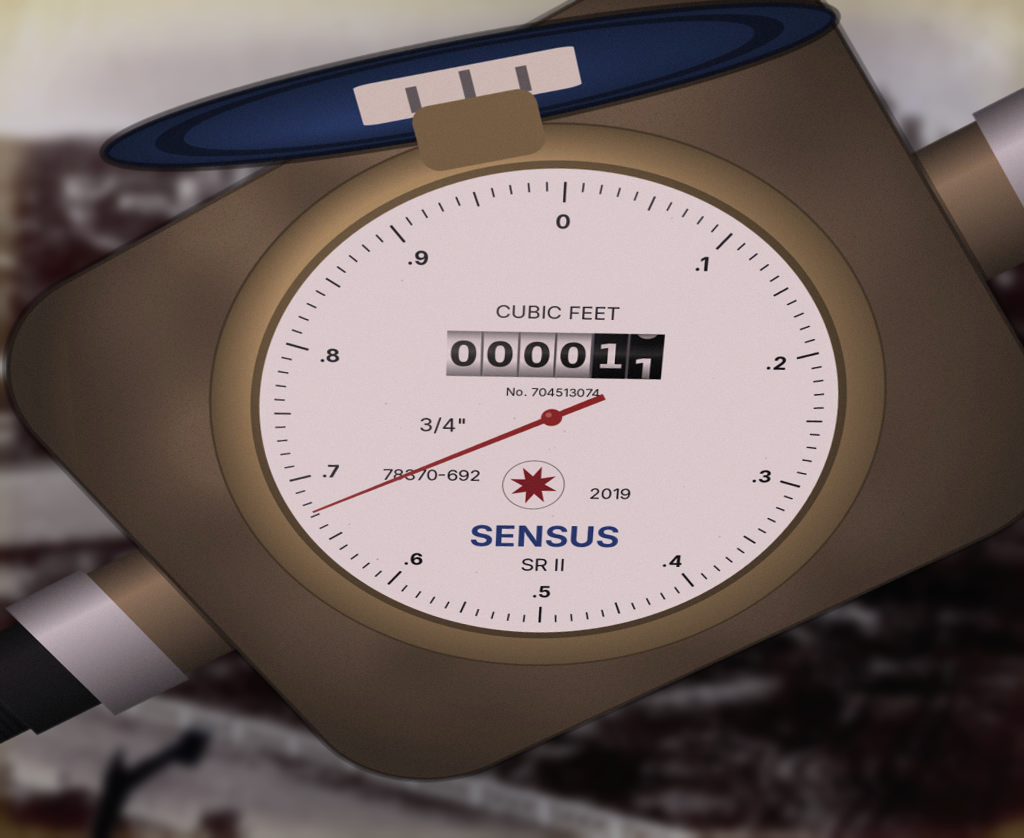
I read 10.67 ft³
